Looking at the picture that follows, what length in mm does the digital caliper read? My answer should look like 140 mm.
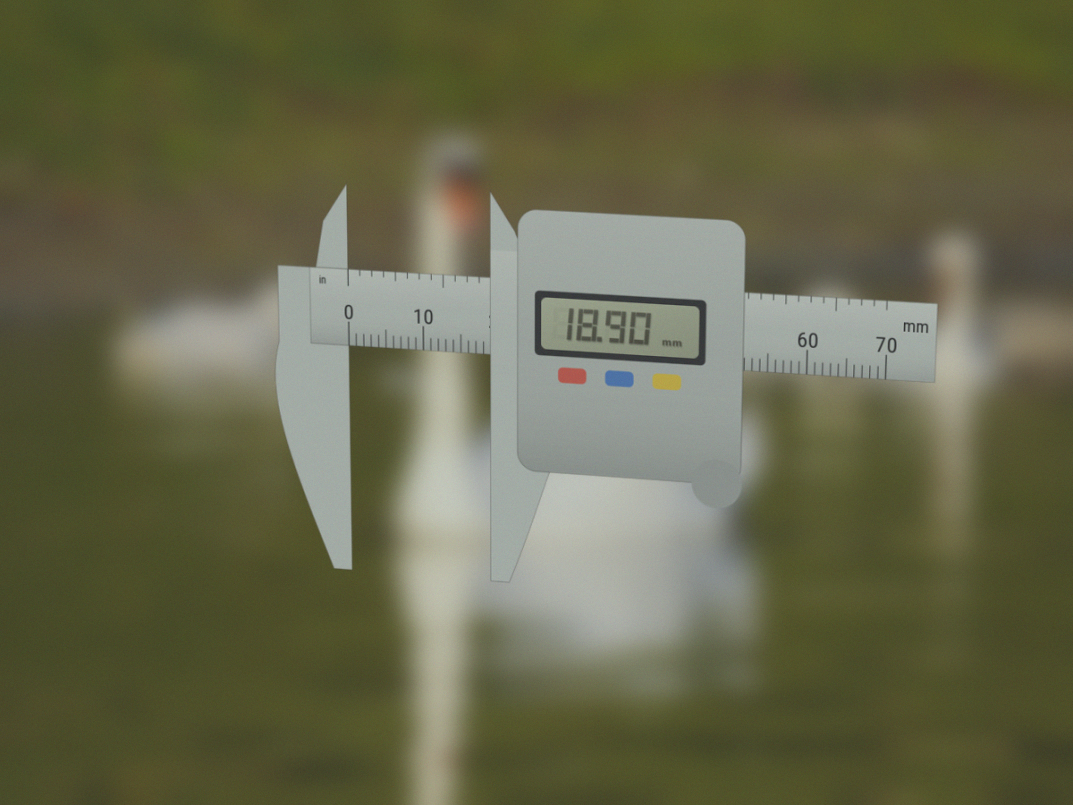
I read 18.90 mm
